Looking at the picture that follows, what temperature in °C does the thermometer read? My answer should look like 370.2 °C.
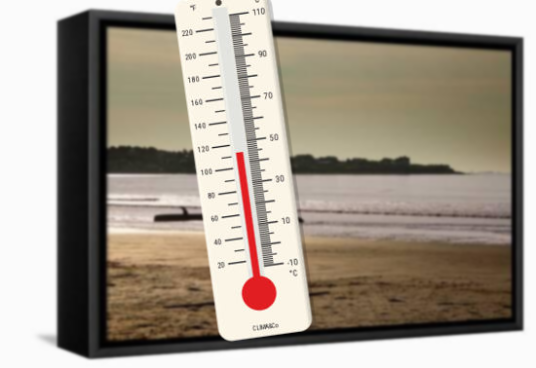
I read 45 °C
